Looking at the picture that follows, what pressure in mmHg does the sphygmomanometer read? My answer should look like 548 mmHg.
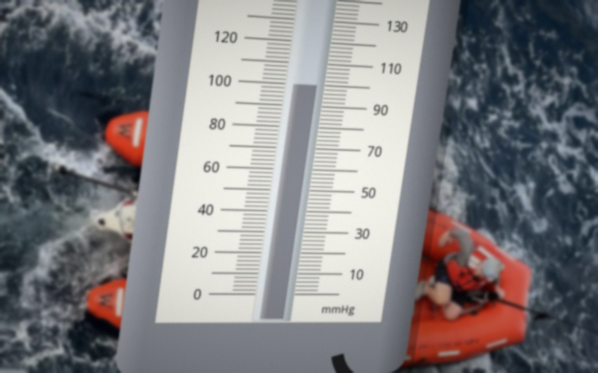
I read 100 mmHg
